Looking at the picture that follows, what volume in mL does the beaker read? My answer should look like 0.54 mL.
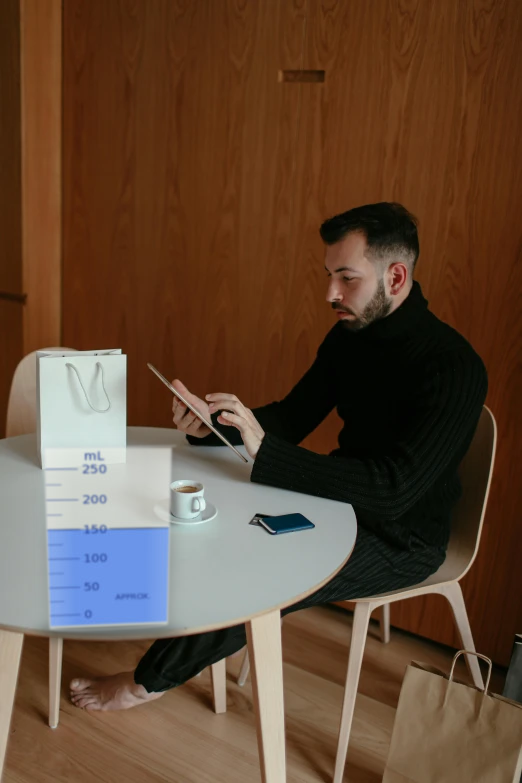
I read 150 mL
